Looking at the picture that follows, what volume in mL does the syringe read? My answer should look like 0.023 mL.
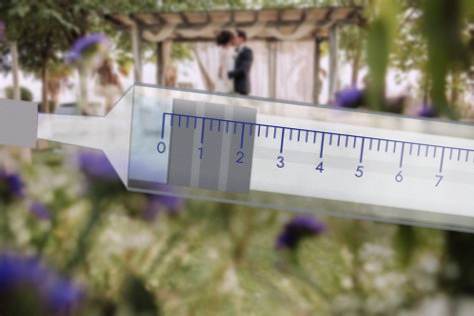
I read 0.2 mL
